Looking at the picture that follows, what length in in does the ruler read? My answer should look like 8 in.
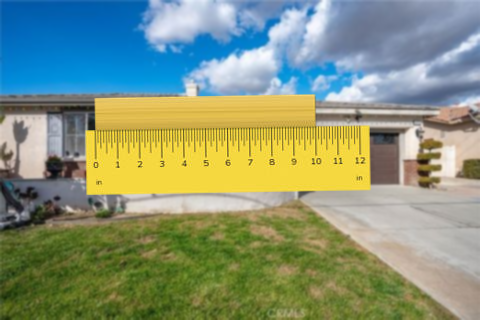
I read 10 in
